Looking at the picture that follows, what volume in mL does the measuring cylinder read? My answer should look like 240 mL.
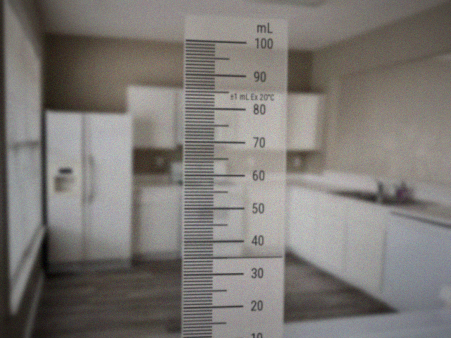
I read 35 mL
